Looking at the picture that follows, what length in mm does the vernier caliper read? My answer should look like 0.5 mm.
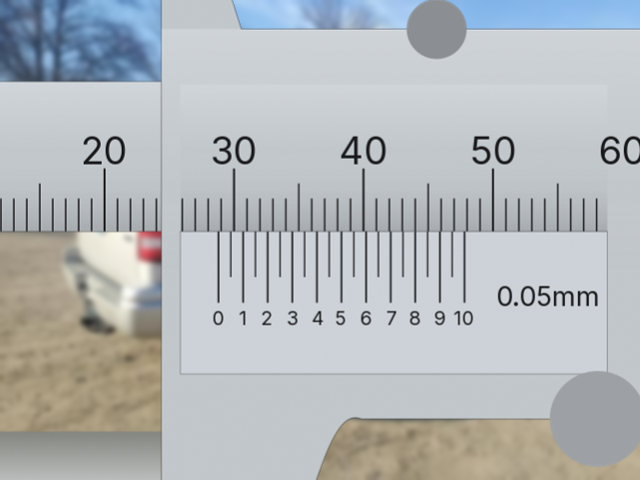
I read 28.8 mm
